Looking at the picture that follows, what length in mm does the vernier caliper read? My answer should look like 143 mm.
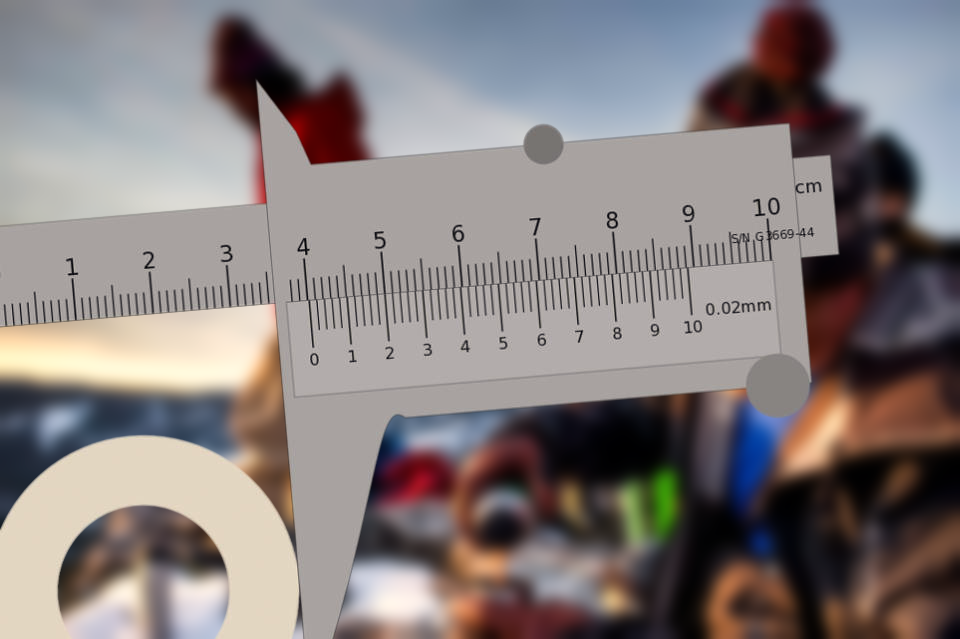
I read 40.2 mm
